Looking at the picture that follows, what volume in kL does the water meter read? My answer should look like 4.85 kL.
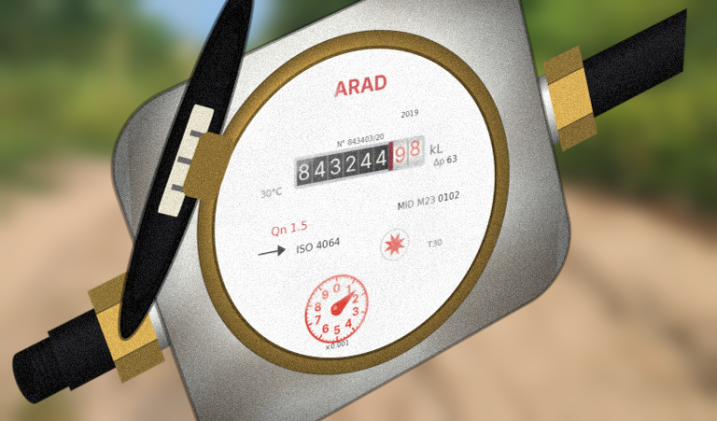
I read 843244.981 kL
